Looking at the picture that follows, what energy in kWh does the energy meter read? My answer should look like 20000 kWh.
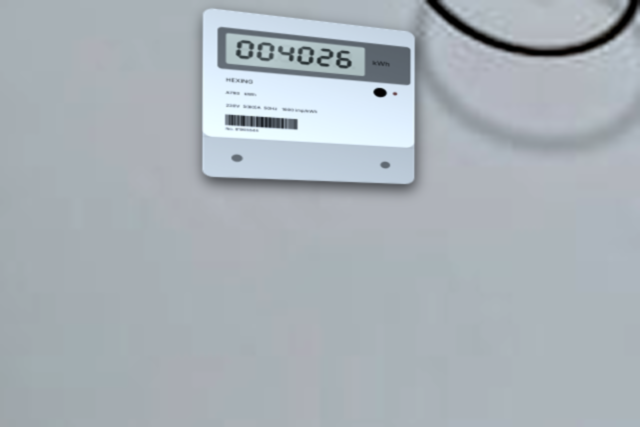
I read 4026 kWh
